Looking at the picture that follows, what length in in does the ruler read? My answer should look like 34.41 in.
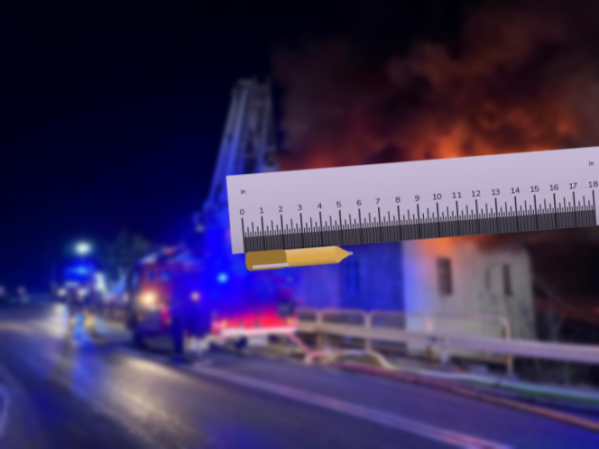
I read 5.5 in
